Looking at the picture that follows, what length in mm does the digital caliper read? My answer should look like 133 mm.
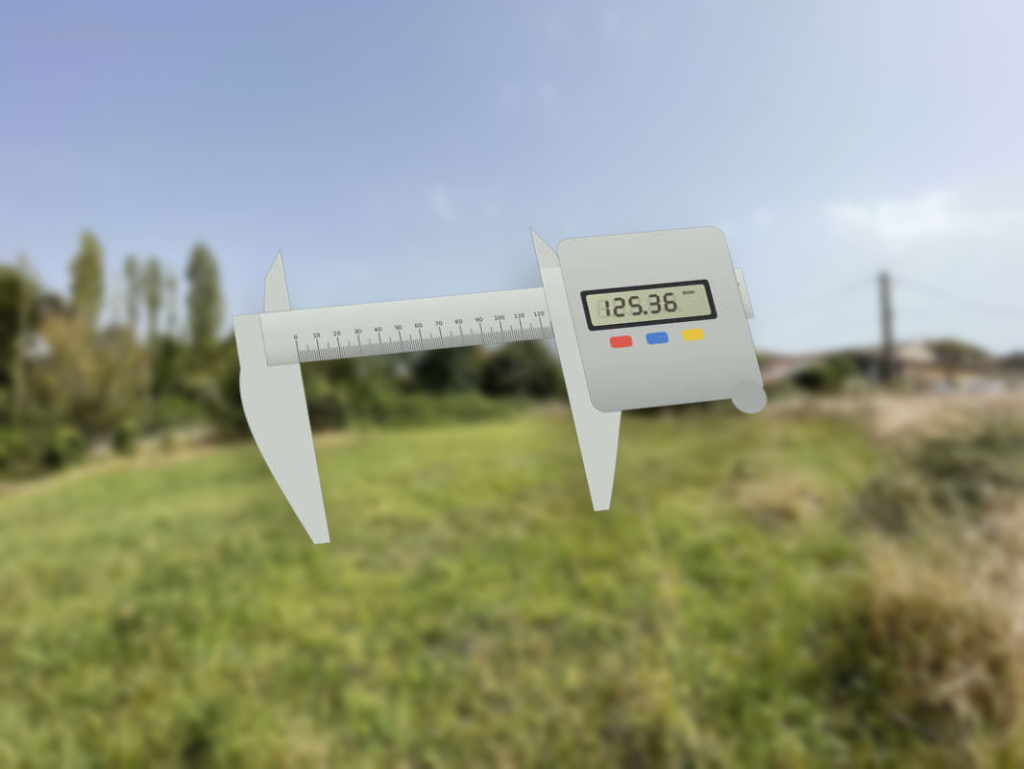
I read 125.36 mm
